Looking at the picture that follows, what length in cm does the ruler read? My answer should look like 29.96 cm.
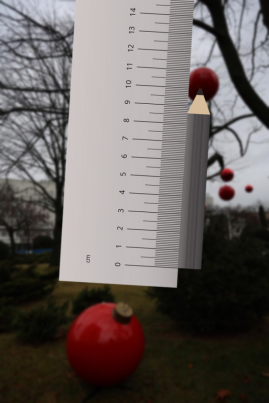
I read 10 cm
